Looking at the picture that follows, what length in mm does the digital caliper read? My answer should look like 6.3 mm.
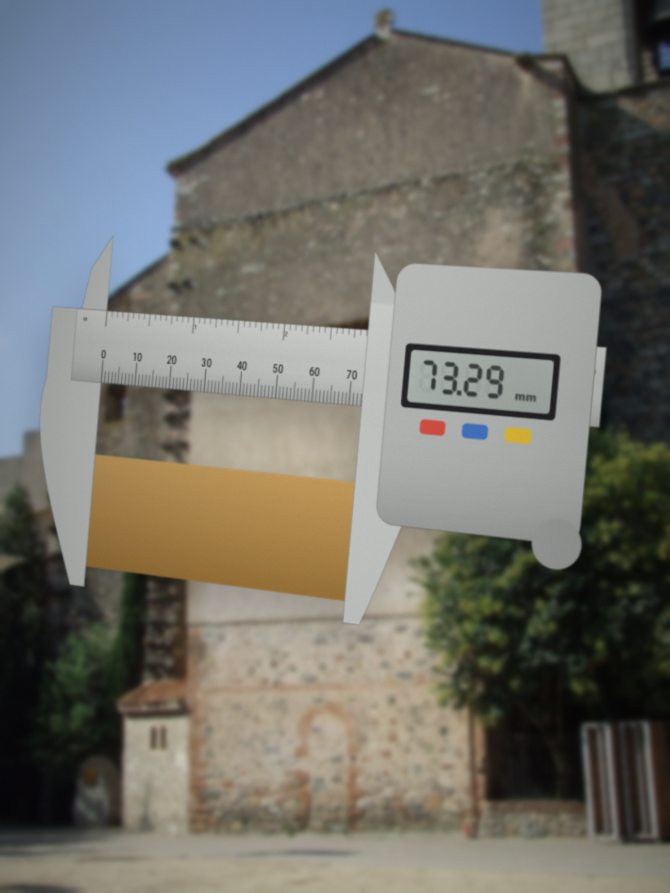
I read 73.29 mm
